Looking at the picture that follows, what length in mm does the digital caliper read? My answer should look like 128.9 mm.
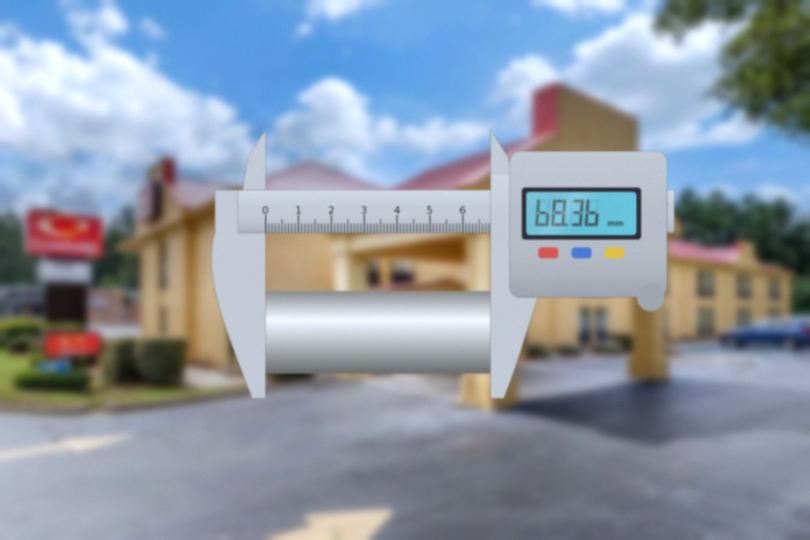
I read 68.36 mm
